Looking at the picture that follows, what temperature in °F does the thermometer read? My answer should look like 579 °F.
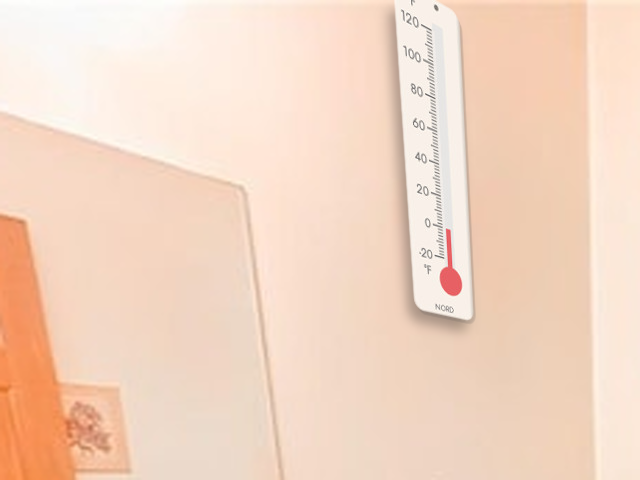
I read 0 °F
